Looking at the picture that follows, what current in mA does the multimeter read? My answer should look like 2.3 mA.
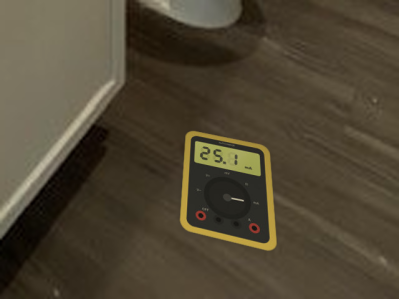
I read 25.1 mA
